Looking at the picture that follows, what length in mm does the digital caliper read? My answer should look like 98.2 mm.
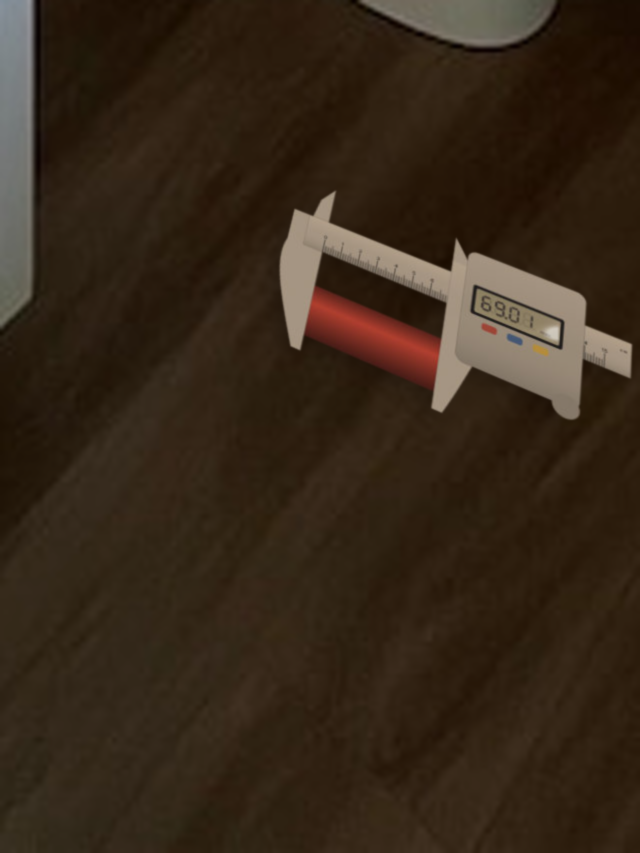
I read 69.01 mm
